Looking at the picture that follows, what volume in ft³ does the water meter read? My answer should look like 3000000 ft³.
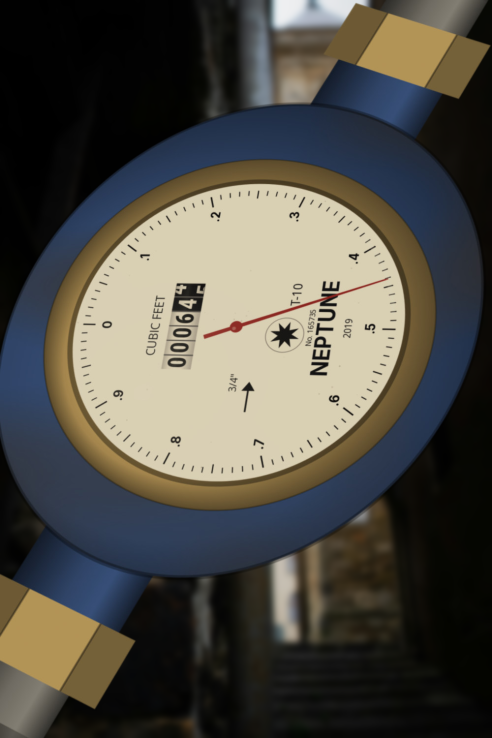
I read 644.44 ft³
